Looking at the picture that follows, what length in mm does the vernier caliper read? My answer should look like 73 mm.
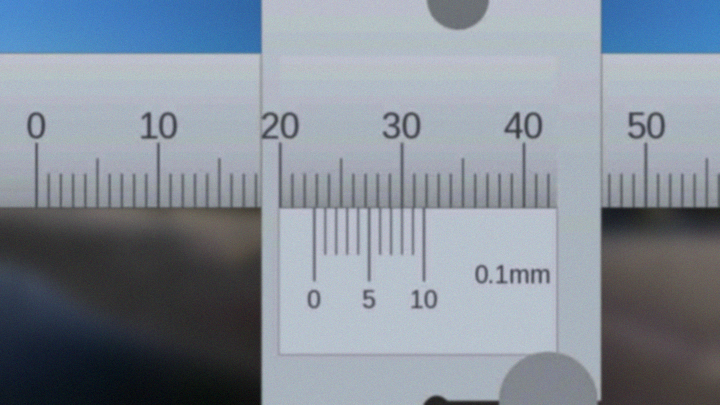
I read 22.8 mm
